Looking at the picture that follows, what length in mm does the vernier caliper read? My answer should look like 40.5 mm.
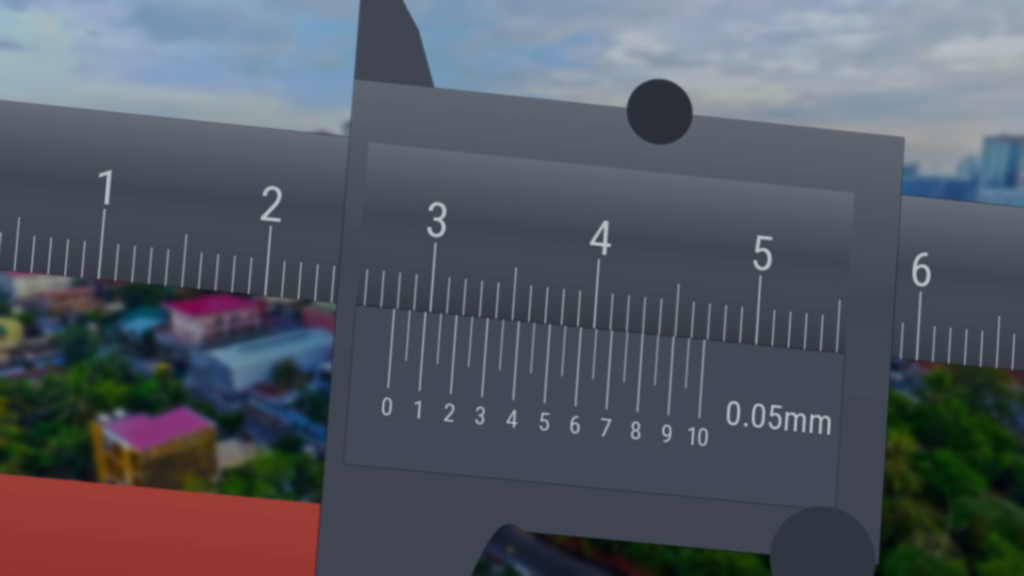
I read 27.8 mm
